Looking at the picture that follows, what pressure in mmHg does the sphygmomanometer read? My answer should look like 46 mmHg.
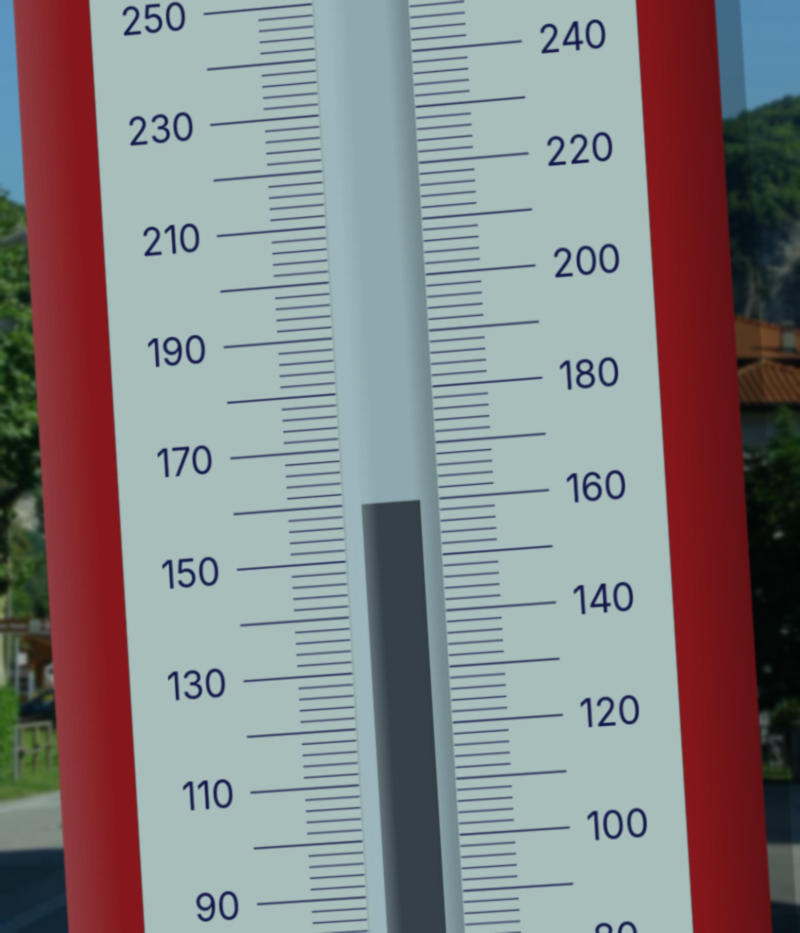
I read 160 mmHg
